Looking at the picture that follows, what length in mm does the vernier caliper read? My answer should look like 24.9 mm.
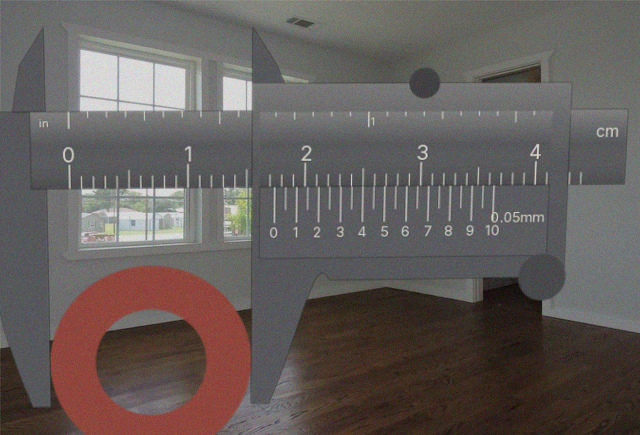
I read 17.4 mm
